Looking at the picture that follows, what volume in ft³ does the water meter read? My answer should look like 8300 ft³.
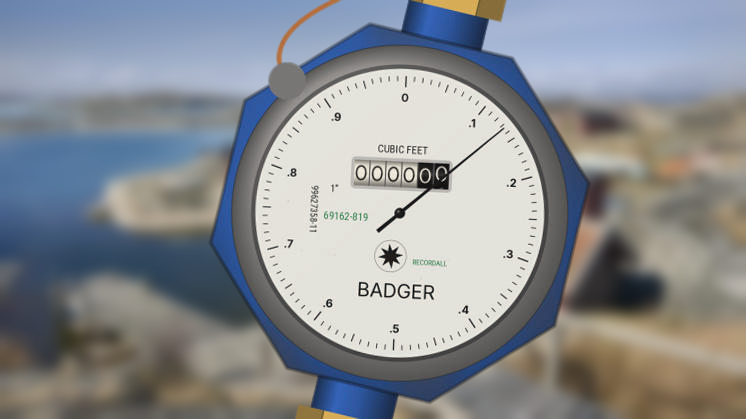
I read 0.13 ft³
